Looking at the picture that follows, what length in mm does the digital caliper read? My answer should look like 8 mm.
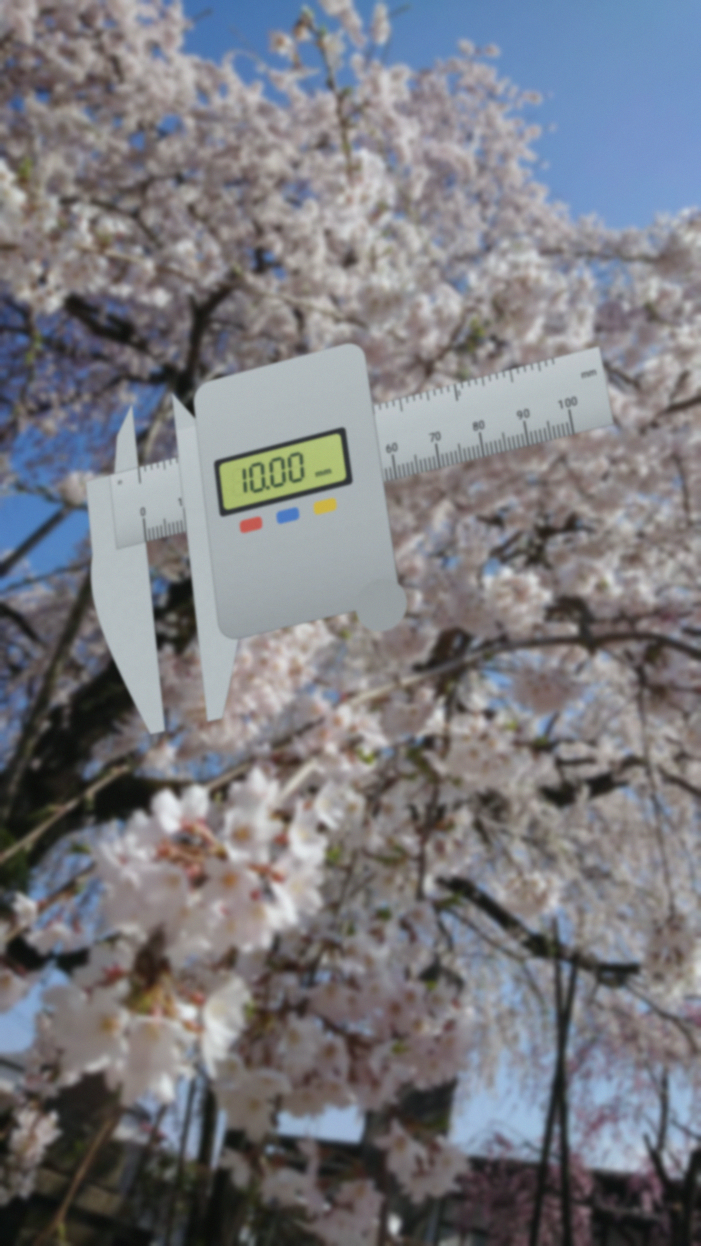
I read 10.00 mm
